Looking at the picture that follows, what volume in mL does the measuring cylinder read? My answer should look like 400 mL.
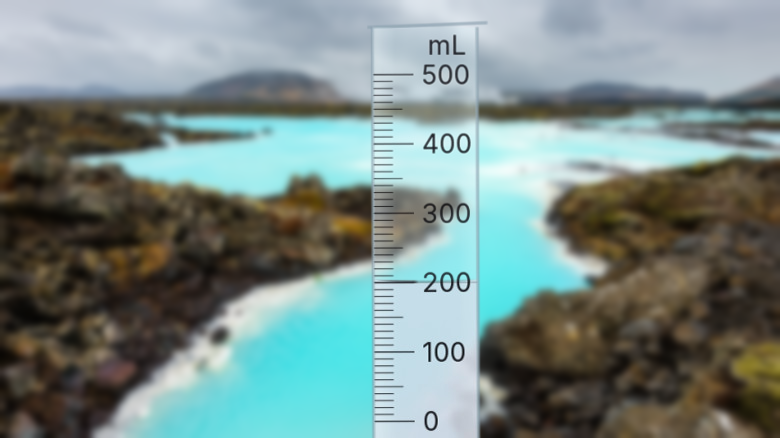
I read 200 mL
